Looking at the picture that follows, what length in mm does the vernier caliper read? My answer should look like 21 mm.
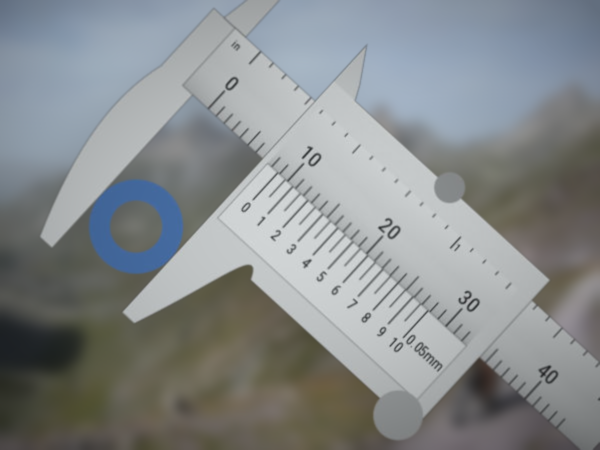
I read 8.8 mm
